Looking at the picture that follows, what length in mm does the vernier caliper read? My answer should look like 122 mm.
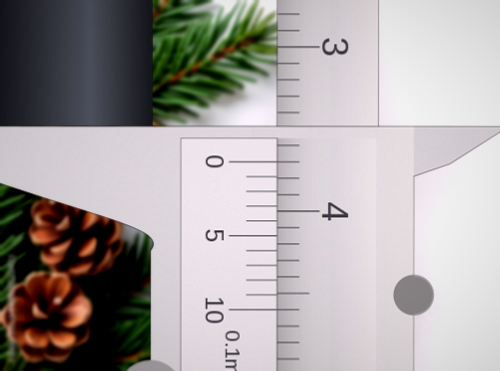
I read 37.0 mm
